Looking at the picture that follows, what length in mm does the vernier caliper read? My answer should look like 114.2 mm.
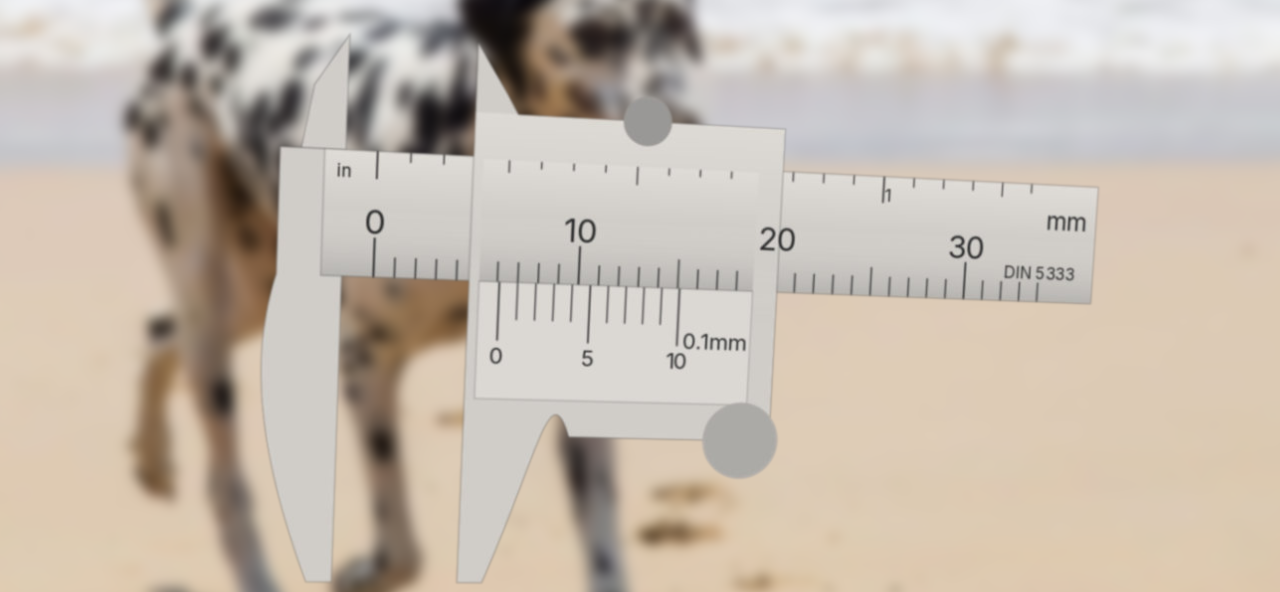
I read 6.1 mm
